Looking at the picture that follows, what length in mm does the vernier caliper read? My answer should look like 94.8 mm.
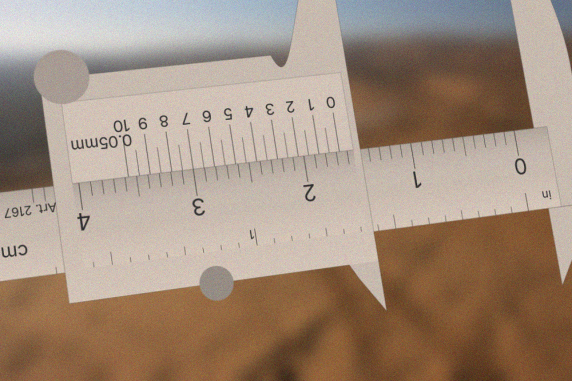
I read 16.7 mm
